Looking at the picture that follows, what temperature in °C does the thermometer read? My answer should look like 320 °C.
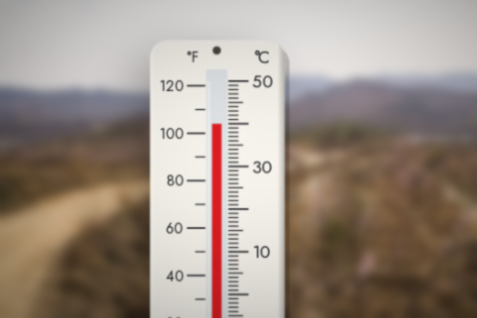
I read 40 °C
